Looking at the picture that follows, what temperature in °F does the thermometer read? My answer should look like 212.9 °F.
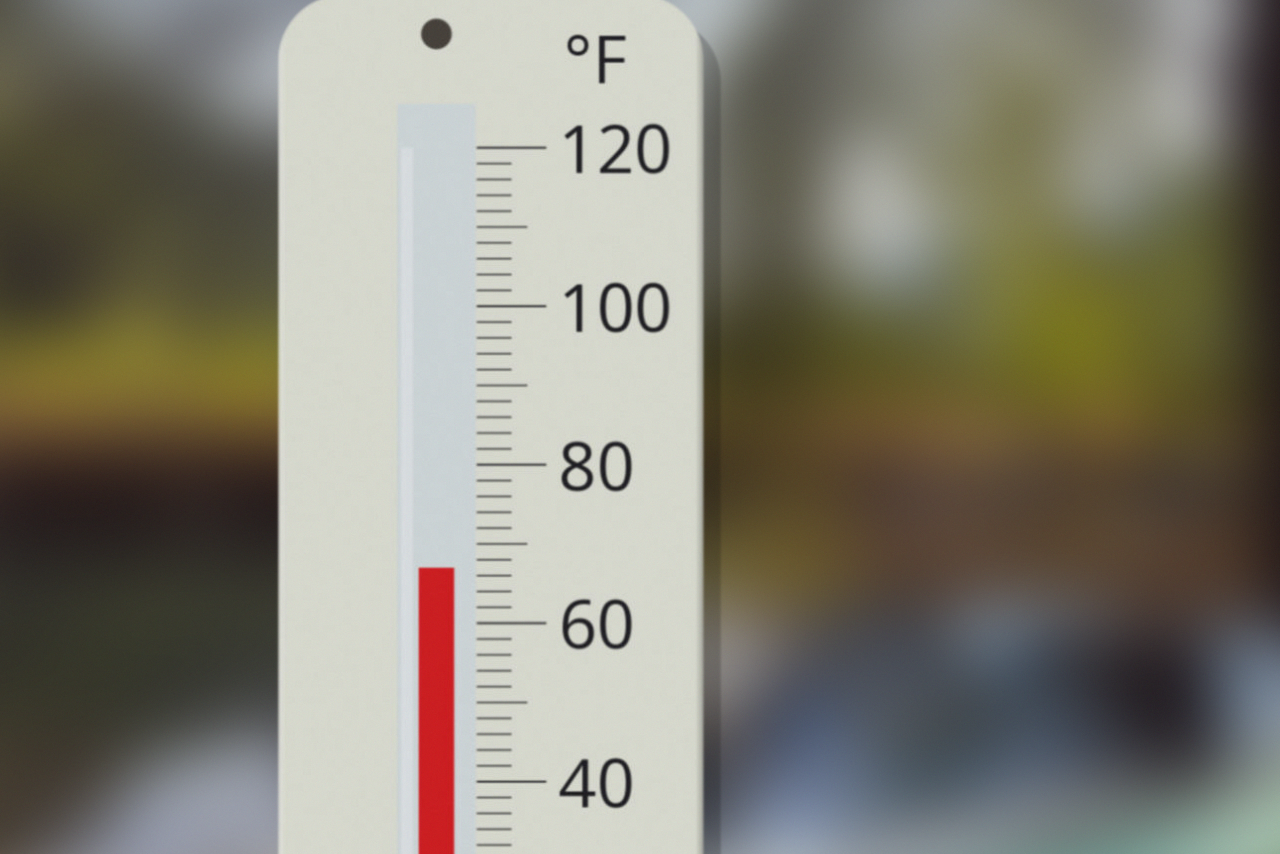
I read 67 °F
